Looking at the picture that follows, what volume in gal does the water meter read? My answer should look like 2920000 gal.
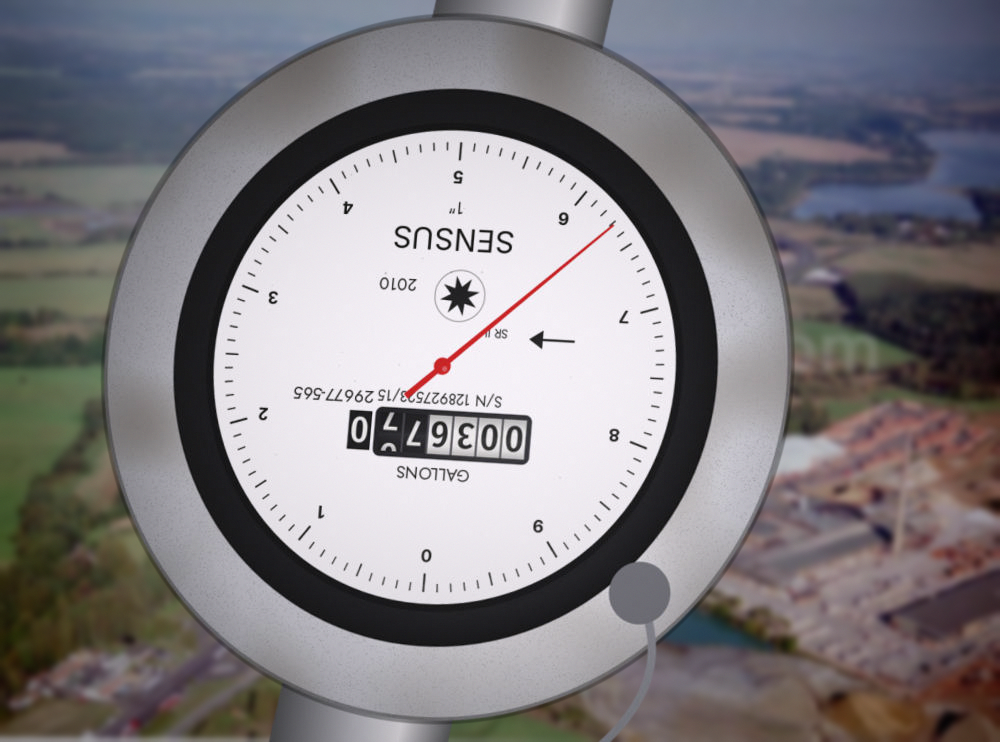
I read 36766.3 gal
